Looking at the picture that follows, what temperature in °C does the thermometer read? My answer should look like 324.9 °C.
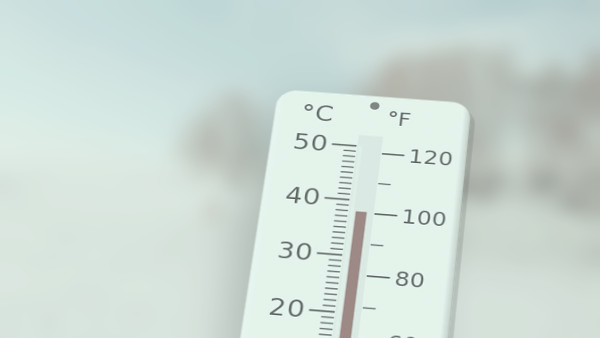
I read 38 °C
